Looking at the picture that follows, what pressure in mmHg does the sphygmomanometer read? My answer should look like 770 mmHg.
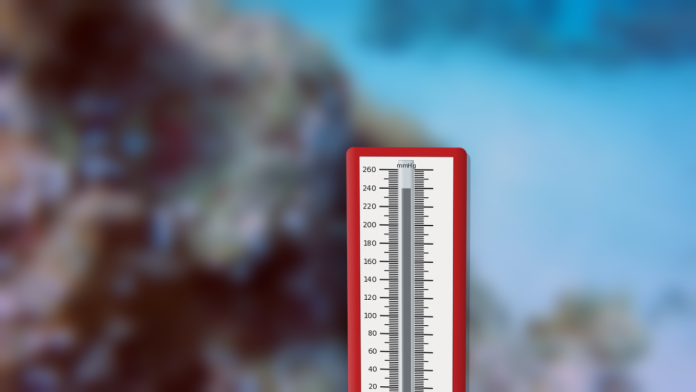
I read 240 mmHg
